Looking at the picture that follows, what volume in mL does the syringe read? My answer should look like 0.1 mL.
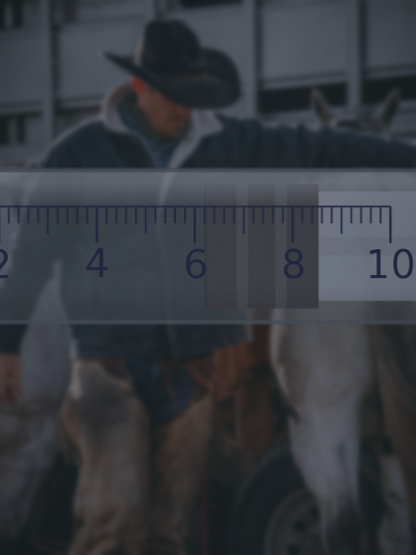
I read 6.2 mL
